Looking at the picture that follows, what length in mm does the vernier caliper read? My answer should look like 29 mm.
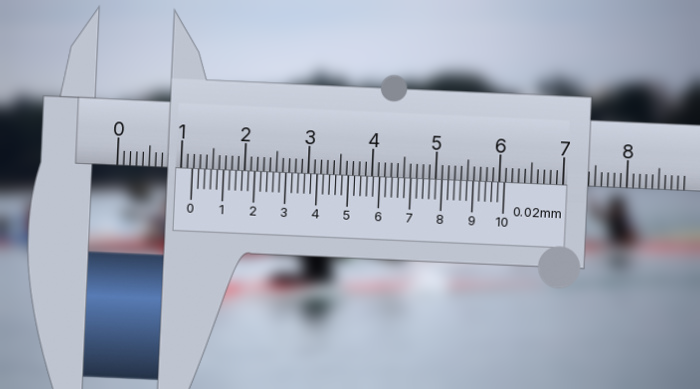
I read 11.8 mm
